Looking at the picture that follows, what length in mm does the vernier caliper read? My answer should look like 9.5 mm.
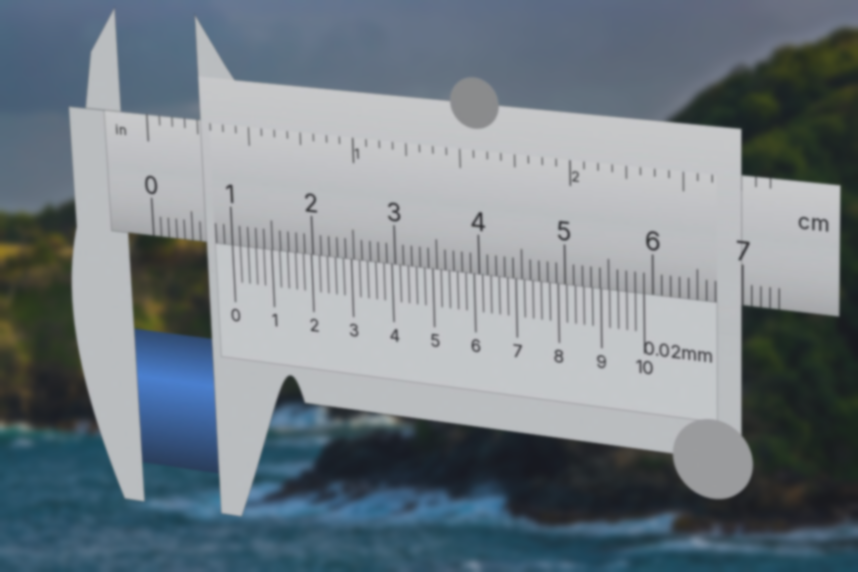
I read 10.0 mm
